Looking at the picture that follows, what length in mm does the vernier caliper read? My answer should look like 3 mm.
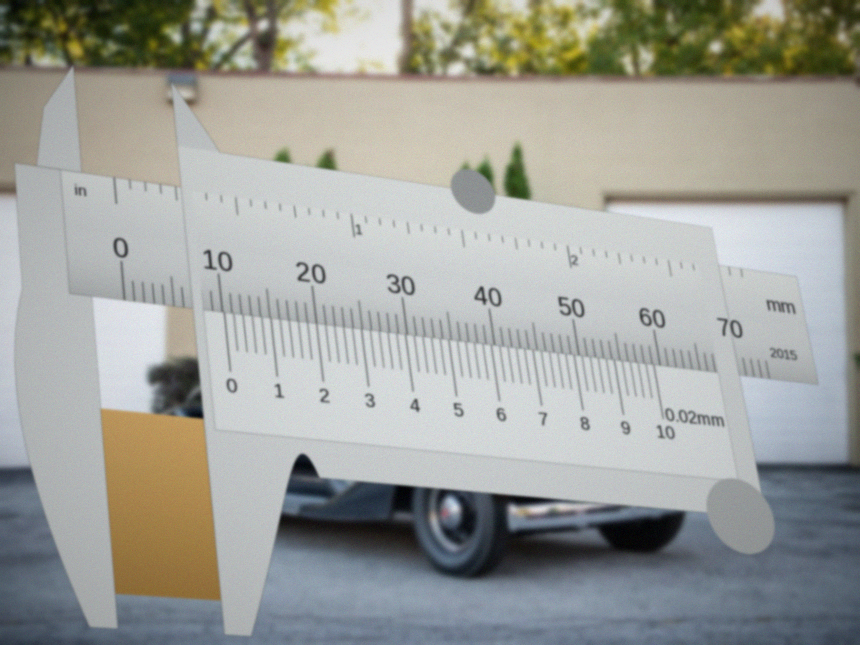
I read 10.2 mm
